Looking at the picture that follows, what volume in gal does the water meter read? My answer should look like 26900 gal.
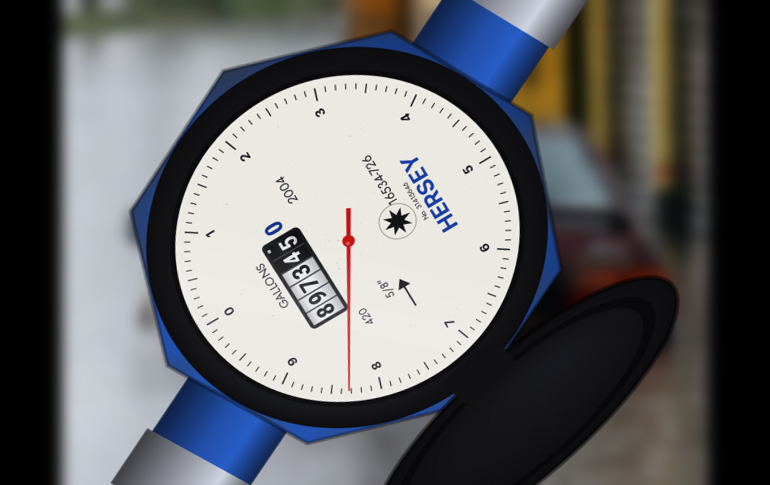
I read 8973448.3 gal
